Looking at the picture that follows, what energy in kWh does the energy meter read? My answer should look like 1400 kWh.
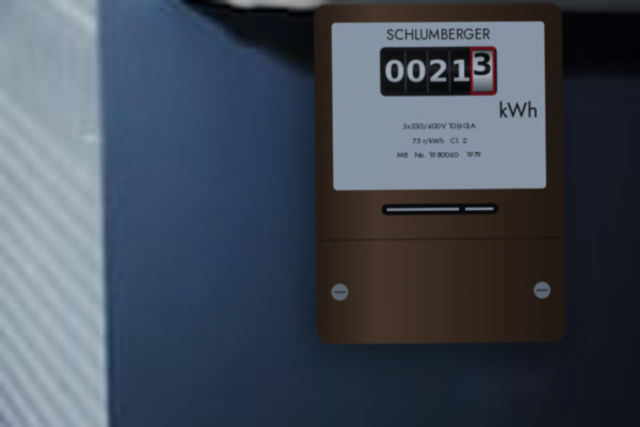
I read 21.3 kWh
